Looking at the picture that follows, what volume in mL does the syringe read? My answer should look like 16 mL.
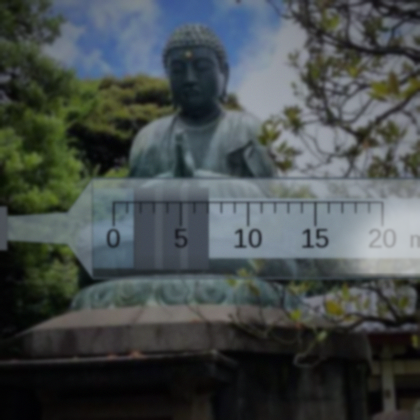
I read 1.5 mL
